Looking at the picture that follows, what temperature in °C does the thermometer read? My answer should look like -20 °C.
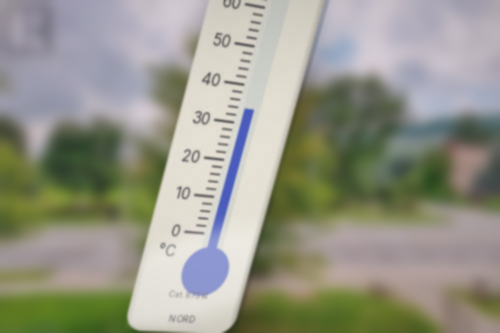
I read 34 °C
